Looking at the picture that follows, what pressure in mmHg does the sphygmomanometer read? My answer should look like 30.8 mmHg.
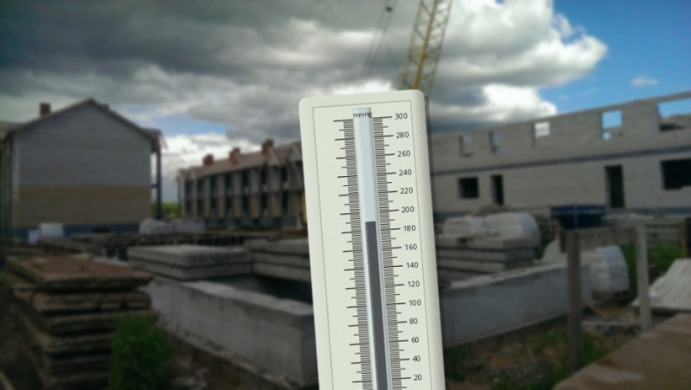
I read 190 mmHg
